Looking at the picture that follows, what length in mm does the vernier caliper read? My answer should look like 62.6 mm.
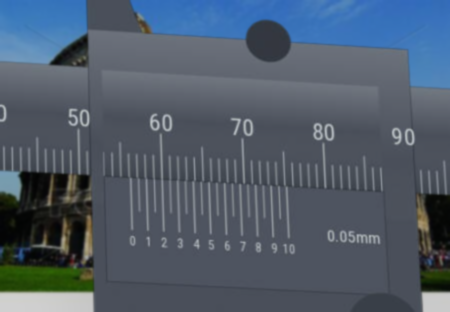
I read 56.2 mm
